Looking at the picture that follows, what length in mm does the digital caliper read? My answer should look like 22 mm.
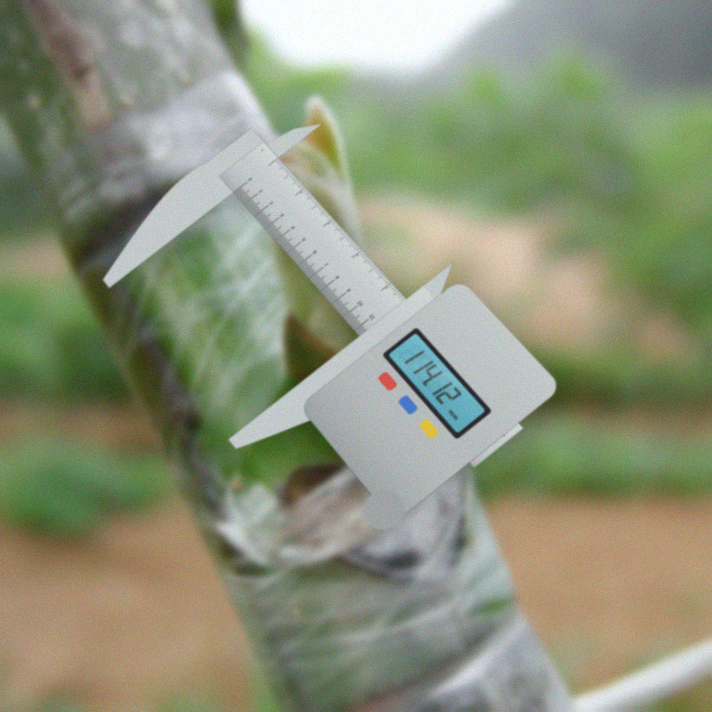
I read 114.12 mm
